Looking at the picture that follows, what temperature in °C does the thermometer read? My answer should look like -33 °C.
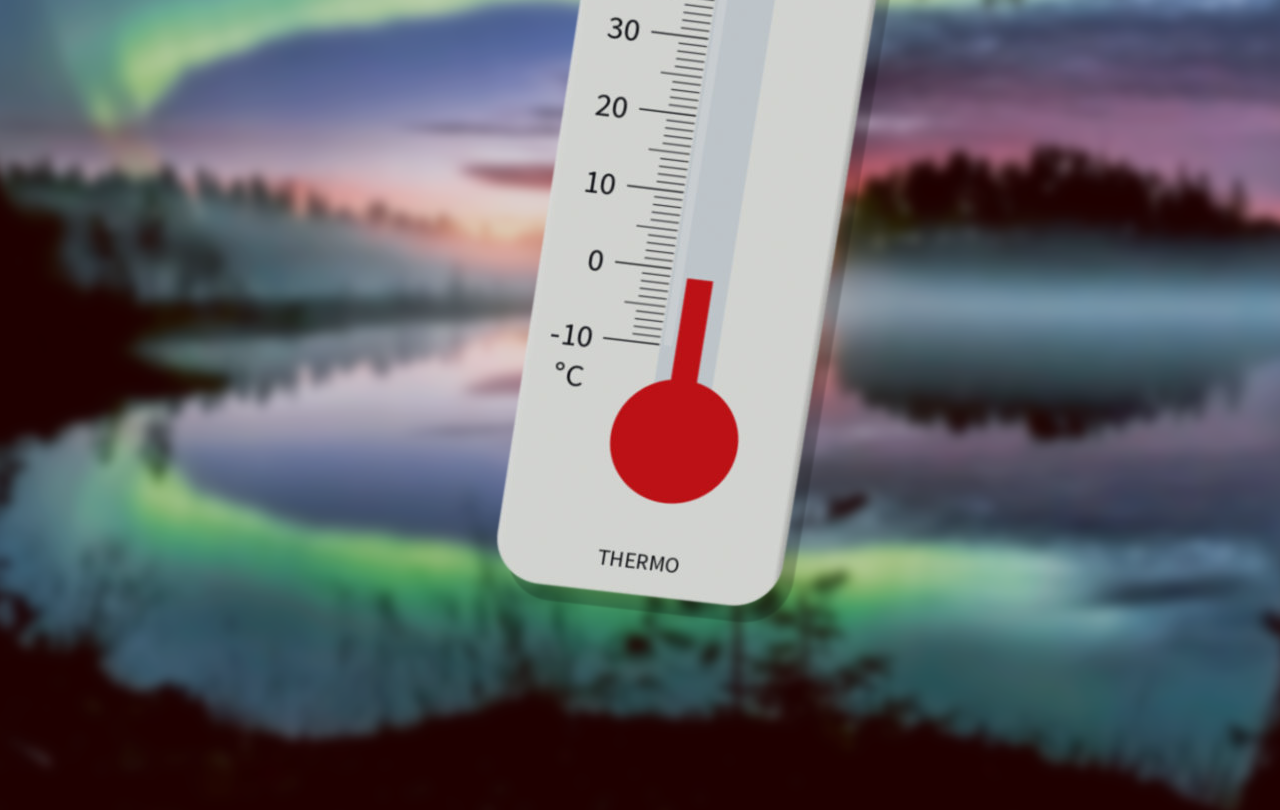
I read -1 °C
